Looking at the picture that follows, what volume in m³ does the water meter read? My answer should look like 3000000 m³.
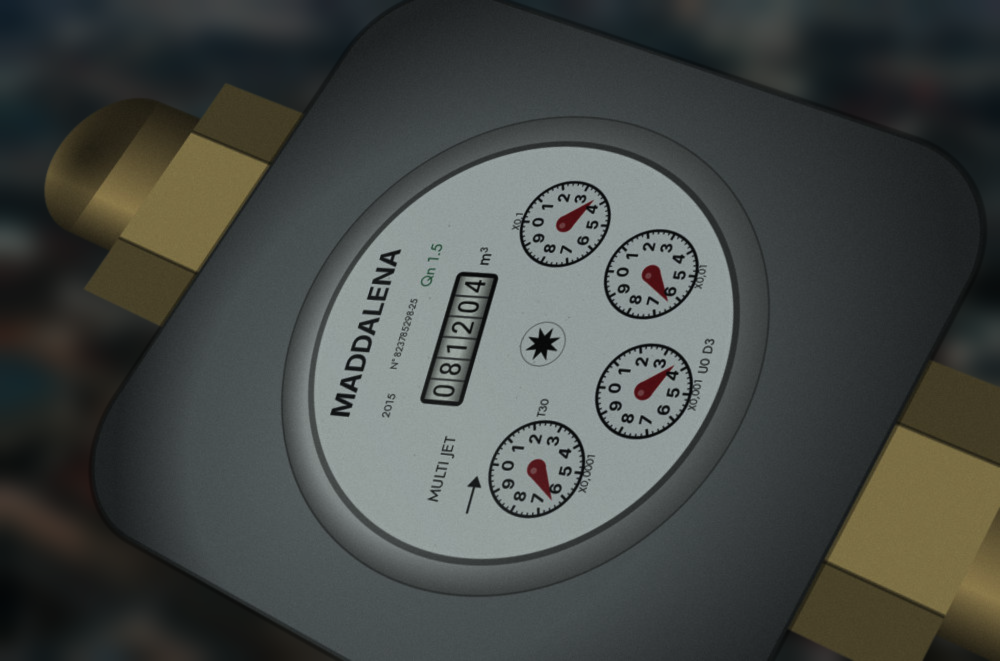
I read 81204.3636 m³
